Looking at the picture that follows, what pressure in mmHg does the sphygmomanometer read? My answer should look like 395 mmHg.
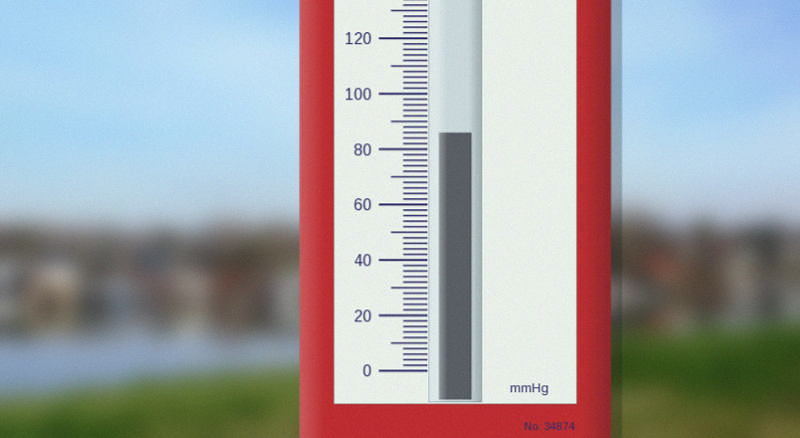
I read 86 mmHg
